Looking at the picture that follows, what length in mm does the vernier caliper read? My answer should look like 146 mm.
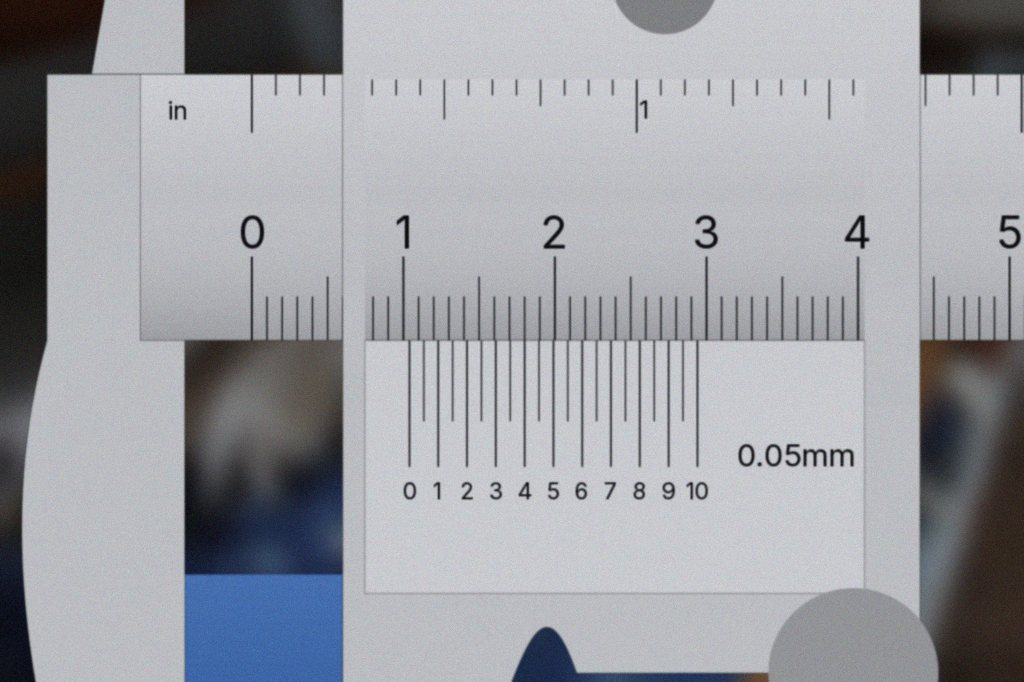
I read 10.4 mm
